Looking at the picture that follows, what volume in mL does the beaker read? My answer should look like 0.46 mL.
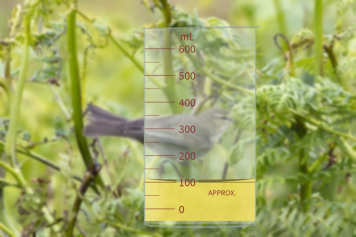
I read 100 mL
